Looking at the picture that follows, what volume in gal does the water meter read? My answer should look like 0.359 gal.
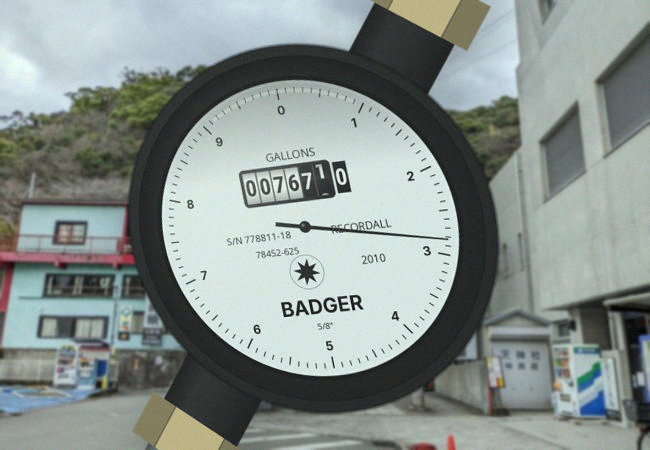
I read 76712.8 gal
